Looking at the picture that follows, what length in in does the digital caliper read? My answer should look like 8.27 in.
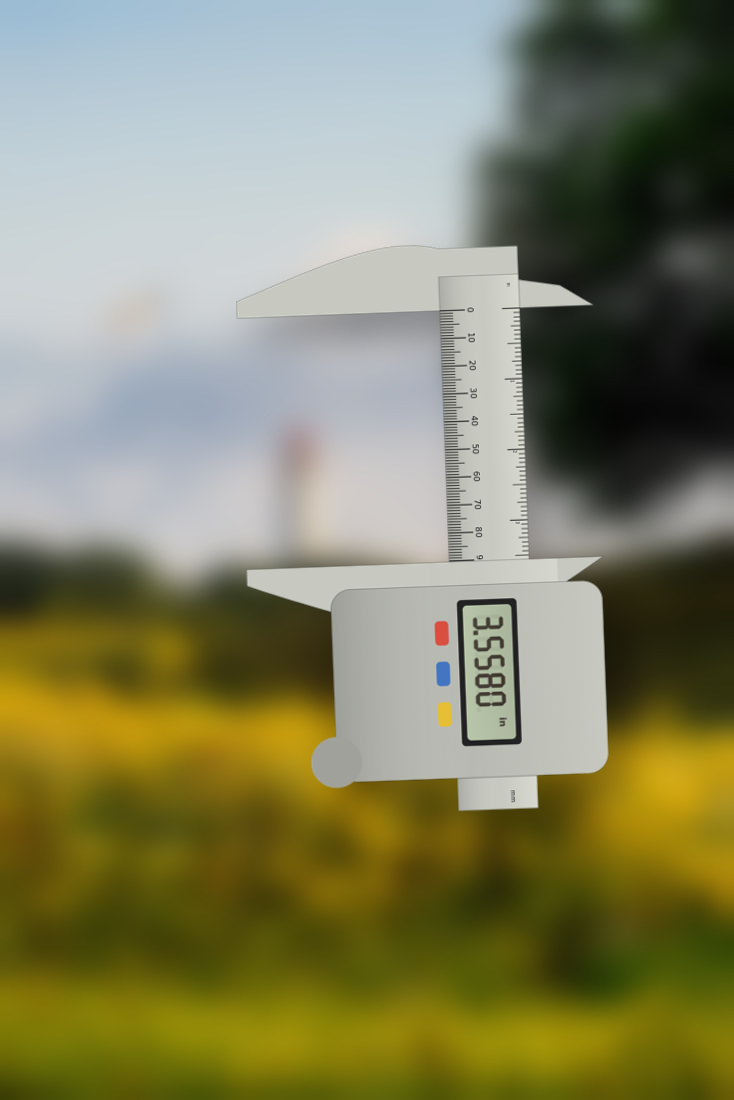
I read 3.5580 in
